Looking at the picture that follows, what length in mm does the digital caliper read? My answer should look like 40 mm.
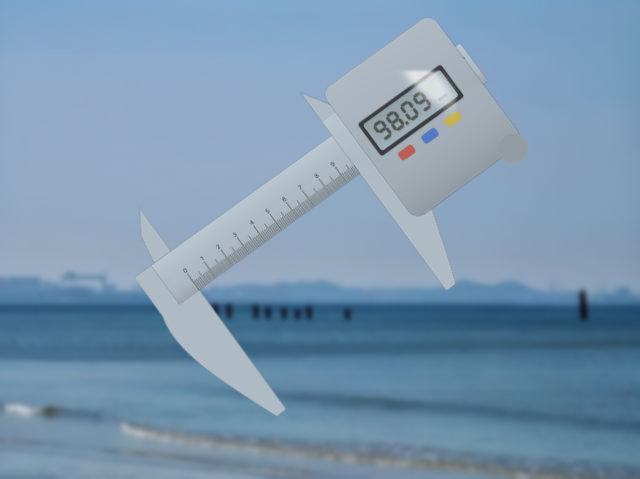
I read 98.09 mm
